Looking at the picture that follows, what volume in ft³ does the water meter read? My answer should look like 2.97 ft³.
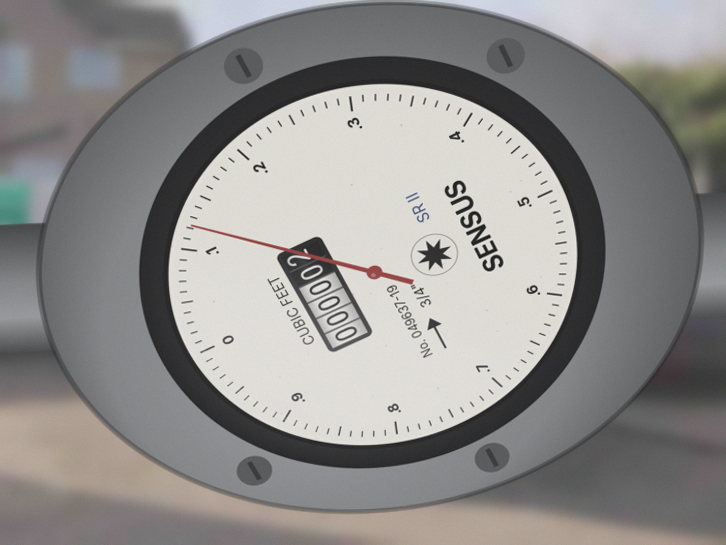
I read 2.12 ft³
